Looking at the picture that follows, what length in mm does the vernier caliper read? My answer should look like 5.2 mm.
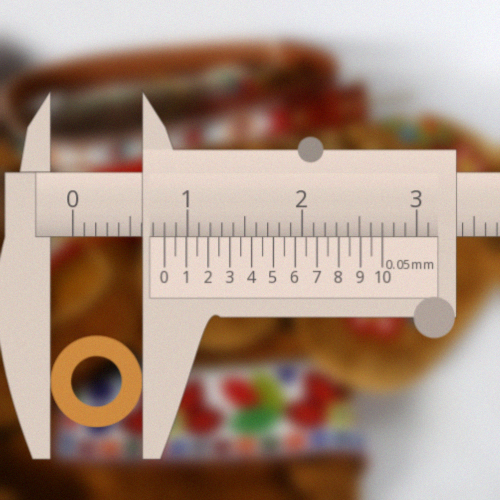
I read 8.0 mm
